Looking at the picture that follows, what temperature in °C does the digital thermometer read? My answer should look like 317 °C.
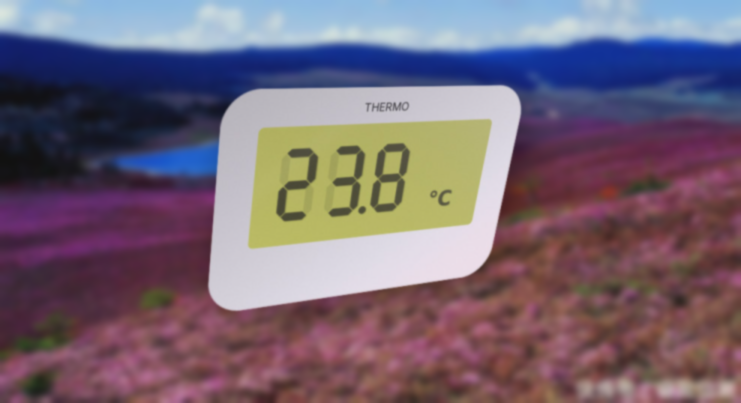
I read 23.8 °C
